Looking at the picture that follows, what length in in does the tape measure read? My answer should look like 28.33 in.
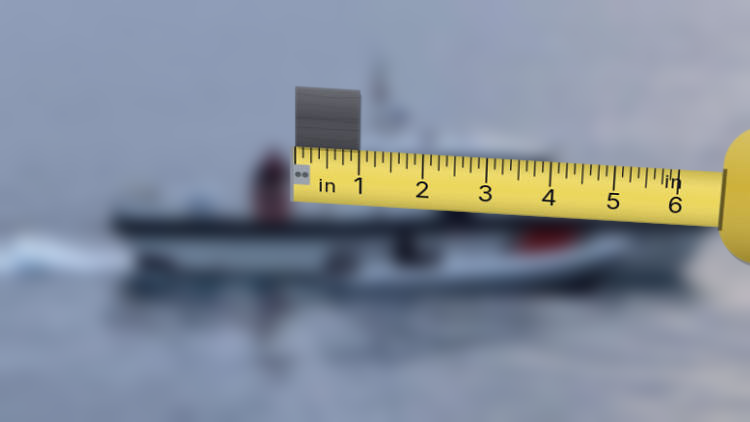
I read 1 in
